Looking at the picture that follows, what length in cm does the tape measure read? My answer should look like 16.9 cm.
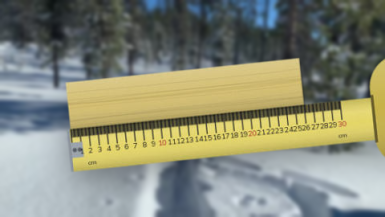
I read 26 cm
